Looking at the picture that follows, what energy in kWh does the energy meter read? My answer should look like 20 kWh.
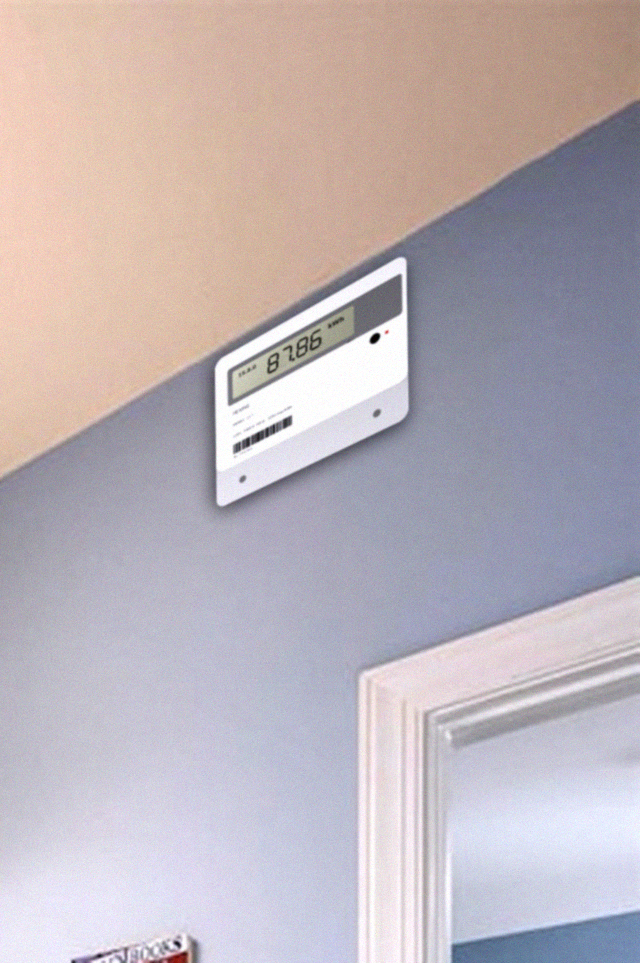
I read 87.86 kWh
